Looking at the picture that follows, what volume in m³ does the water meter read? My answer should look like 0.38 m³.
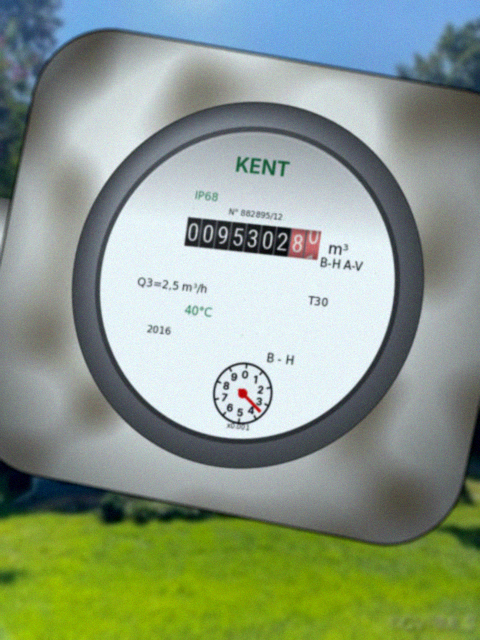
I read 95302.803 m³
